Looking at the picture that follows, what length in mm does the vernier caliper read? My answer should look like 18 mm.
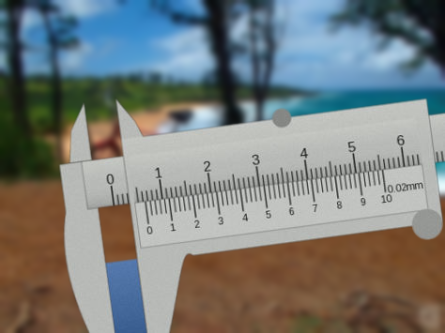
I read 6.5 mm
